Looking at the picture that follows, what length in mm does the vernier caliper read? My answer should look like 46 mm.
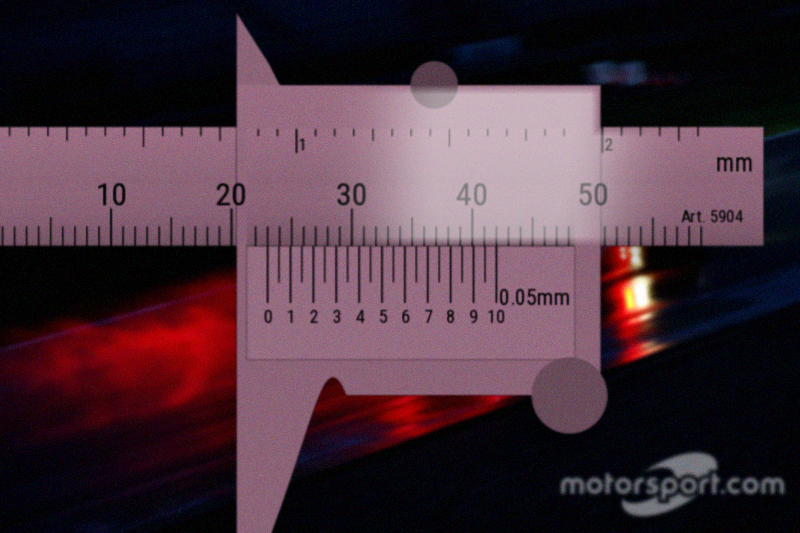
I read 23.0 mm
